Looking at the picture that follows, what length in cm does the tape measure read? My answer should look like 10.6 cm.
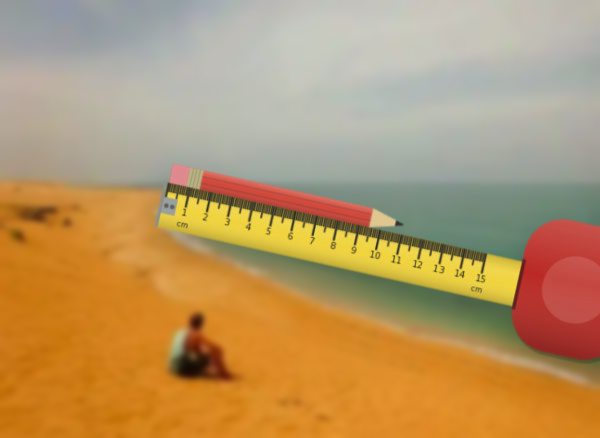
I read 11 cm
